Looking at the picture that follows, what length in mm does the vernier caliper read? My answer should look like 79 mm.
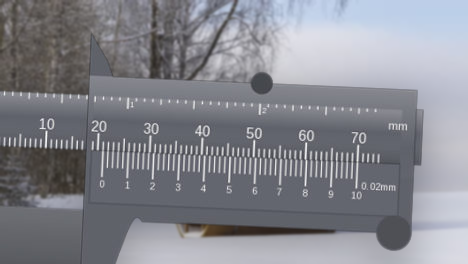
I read 21.0 mm
